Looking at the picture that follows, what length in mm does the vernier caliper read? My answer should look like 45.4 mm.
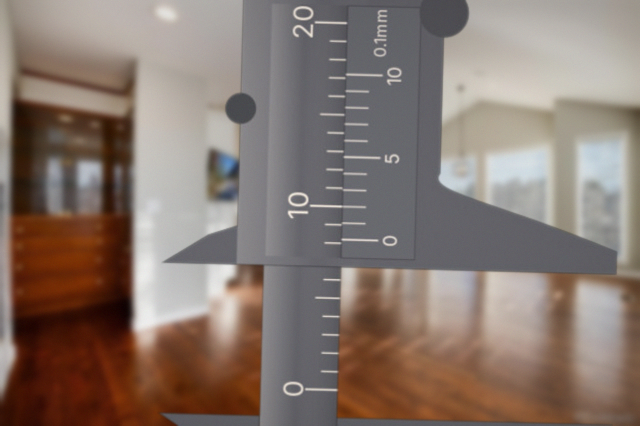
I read 8.2 mm
